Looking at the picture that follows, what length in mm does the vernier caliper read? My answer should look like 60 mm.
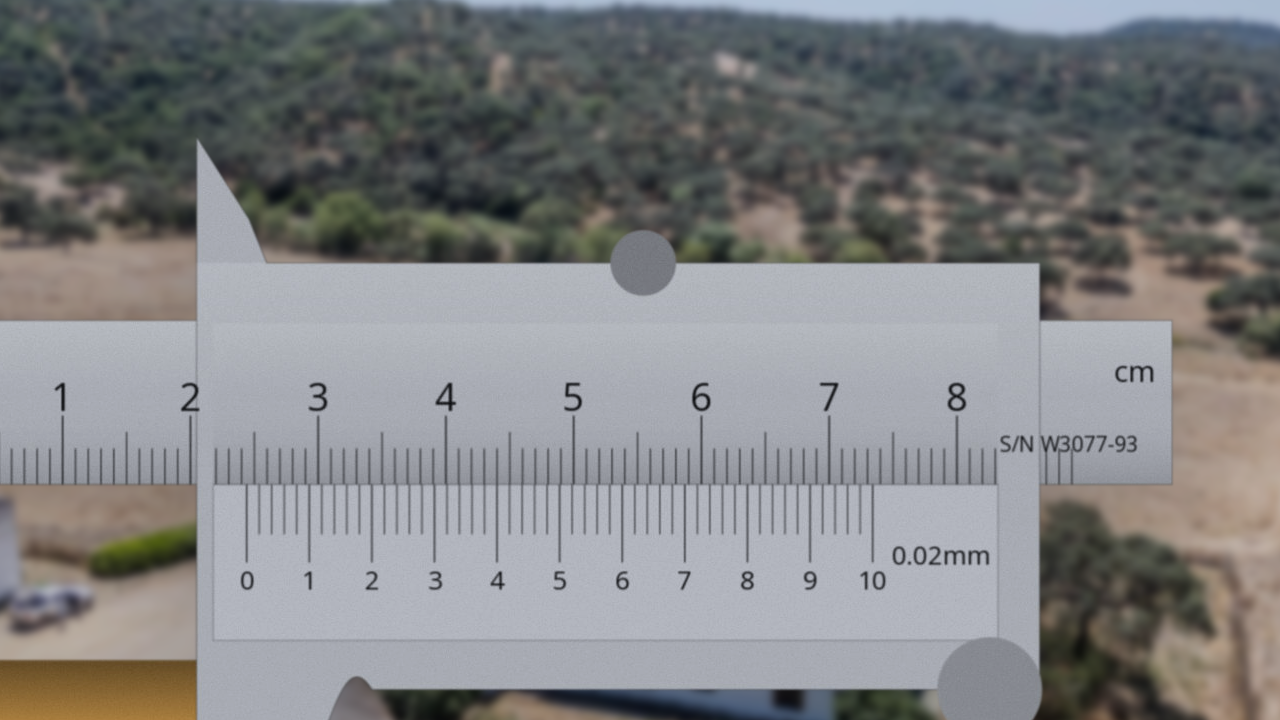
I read 24.4 mm
